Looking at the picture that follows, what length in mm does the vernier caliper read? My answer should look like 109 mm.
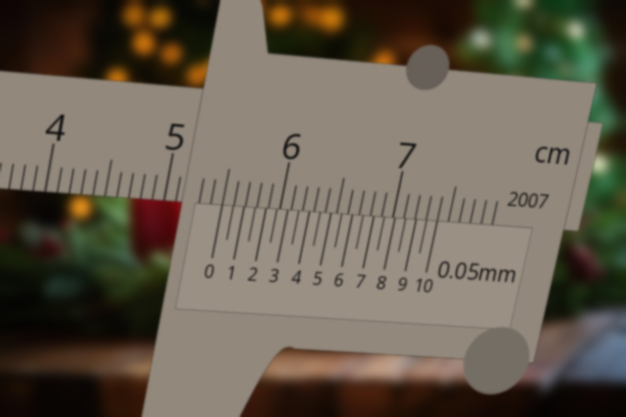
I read 55.0 mm
